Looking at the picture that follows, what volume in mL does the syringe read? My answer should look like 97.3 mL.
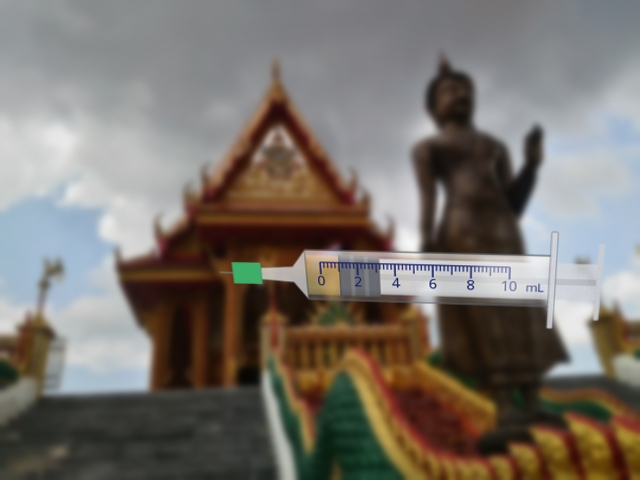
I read 1 mL
